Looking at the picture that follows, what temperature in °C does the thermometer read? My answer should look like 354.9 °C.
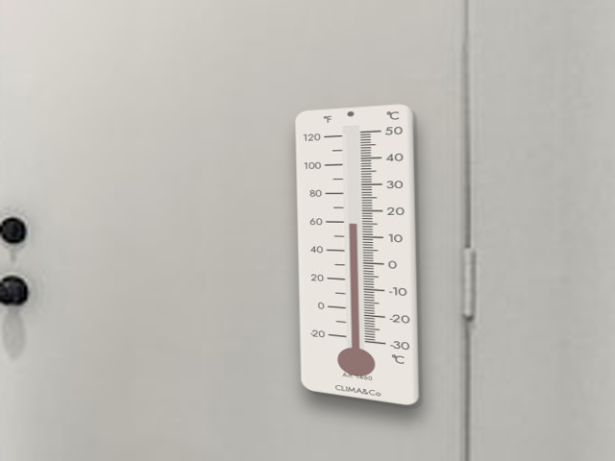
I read 15 °C
